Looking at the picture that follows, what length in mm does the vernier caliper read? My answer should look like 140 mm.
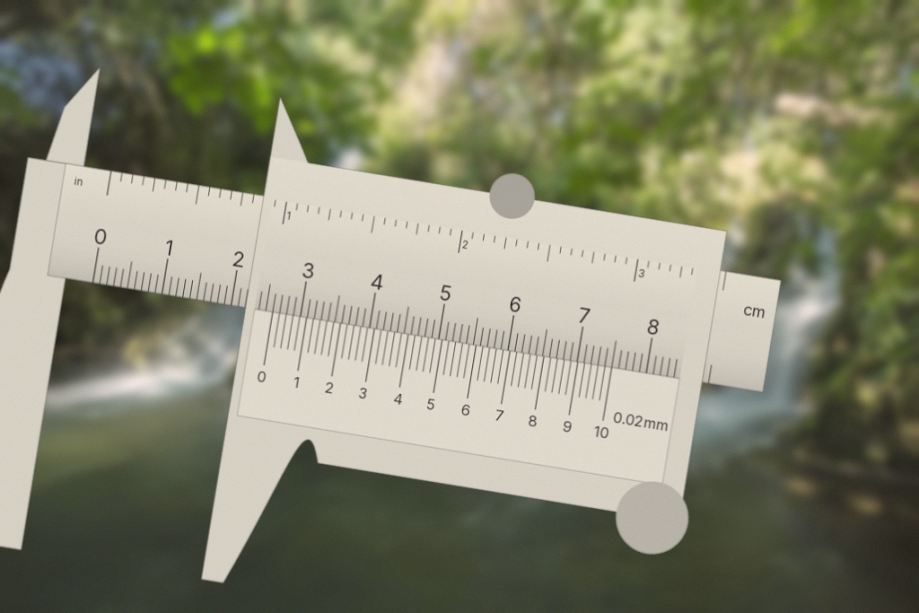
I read 26.0 mm
